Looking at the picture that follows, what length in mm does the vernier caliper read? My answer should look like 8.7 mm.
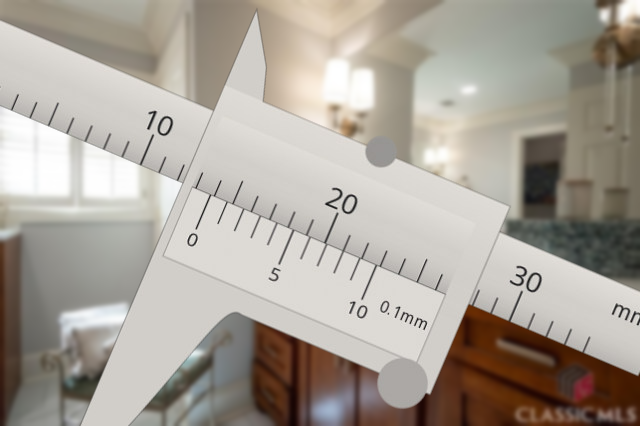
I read 13.8 mm
